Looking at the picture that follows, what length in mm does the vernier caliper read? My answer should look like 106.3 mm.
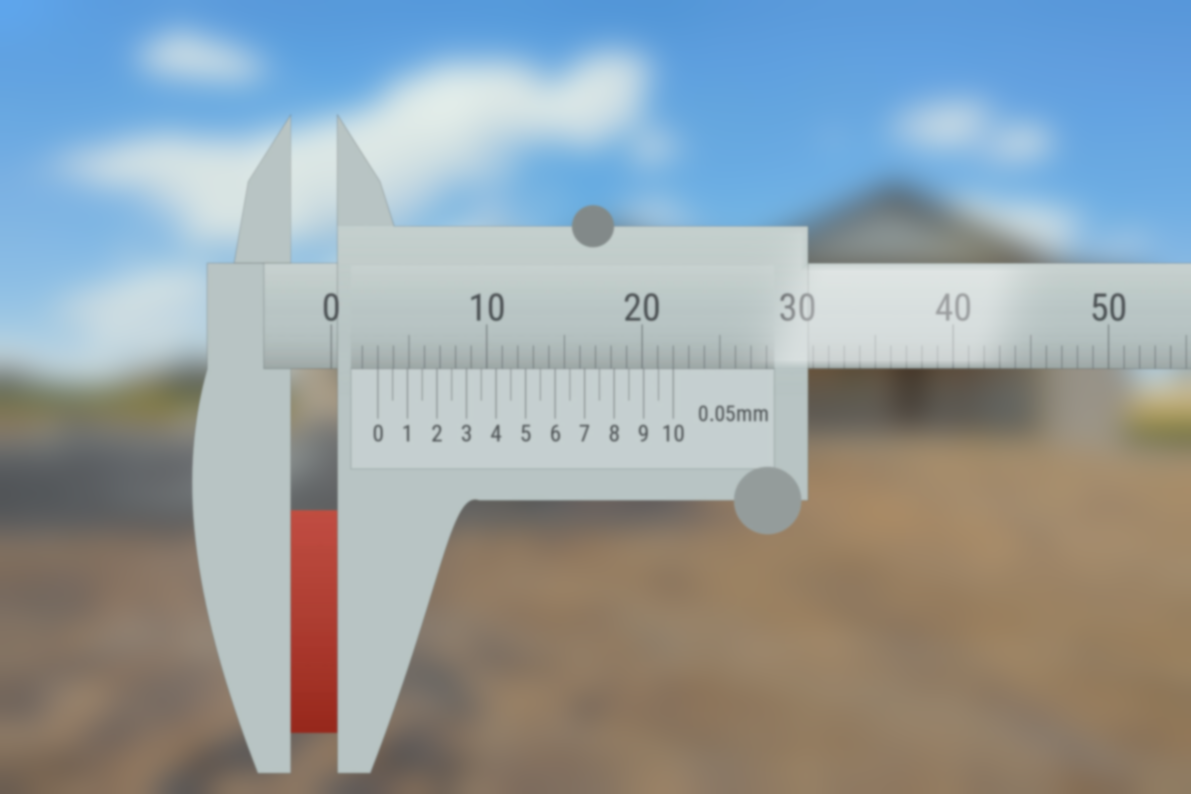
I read 3.0 mm
